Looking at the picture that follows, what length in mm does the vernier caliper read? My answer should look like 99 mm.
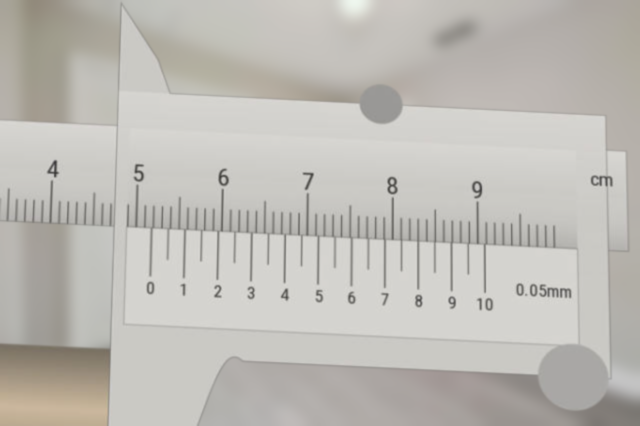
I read 51.8 mm
